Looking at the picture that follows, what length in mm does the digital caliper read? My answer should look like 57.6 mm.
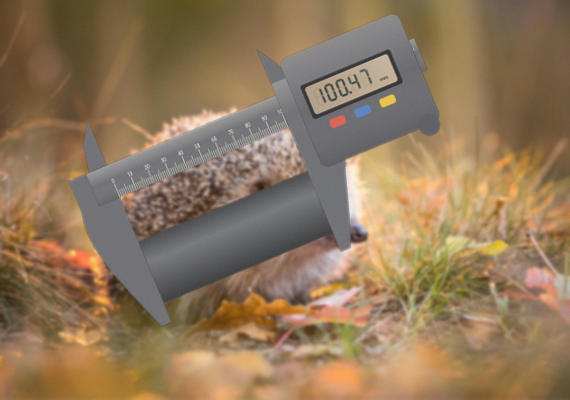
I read 100.47 mm
